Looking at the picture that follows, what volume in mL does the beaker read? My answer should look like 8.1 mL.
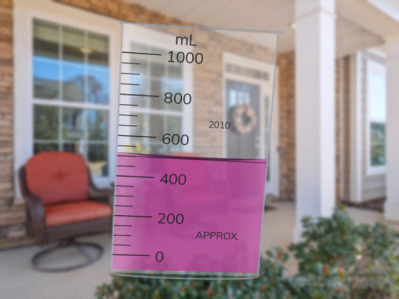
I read 500 mL
